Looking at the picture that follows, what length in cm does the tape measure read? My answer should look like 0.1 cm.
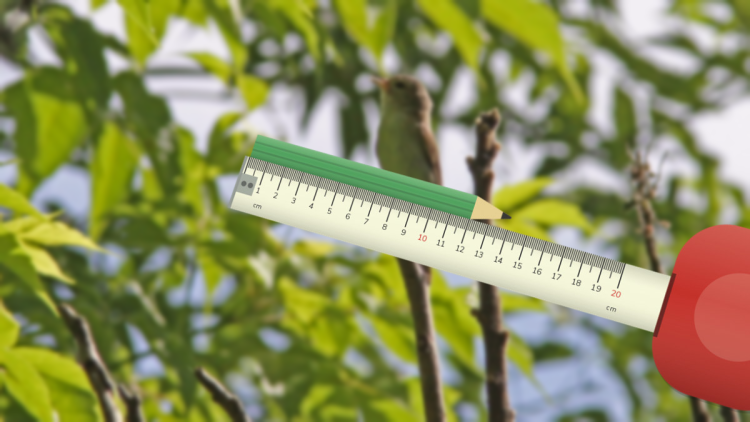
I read 14 cm
